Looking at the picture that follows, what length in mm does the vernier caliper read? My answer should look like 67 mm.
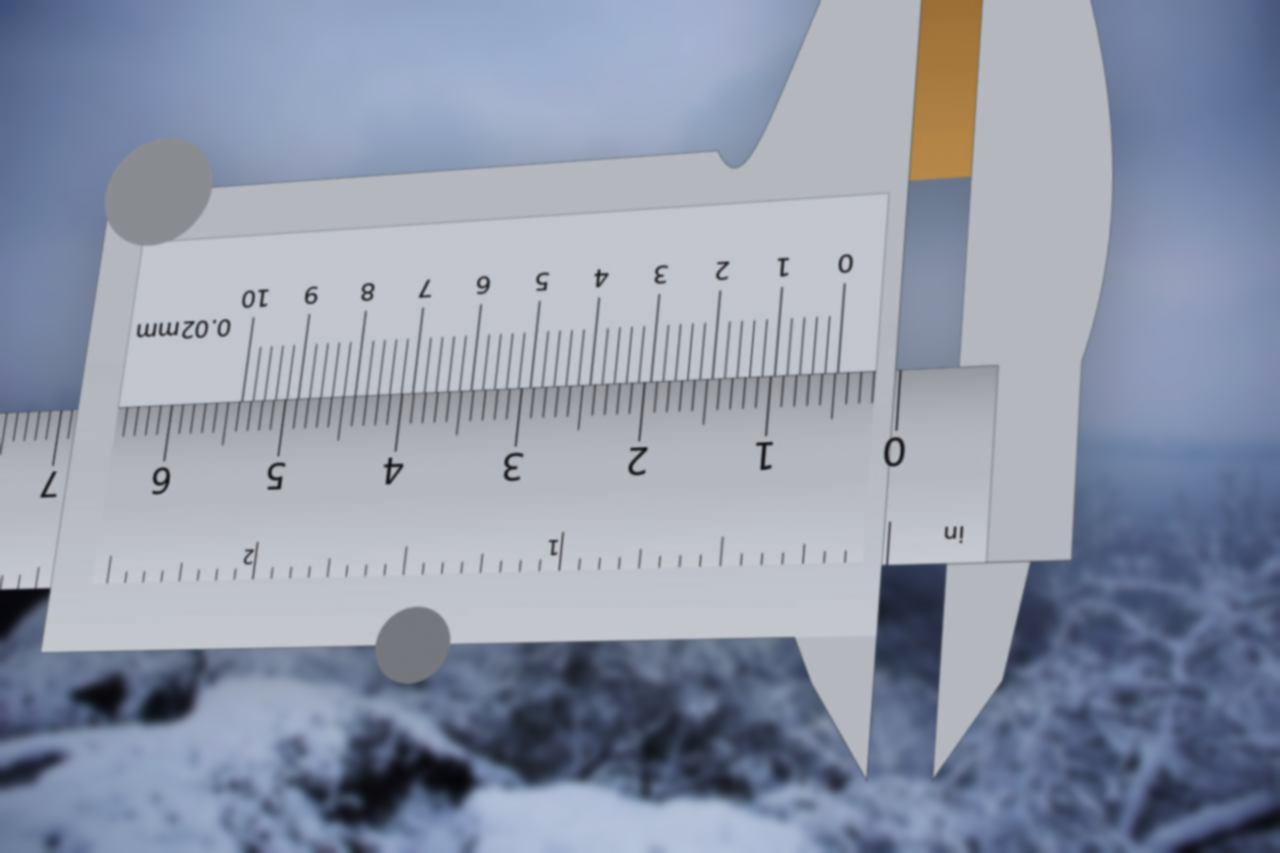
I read 4.8 mm
